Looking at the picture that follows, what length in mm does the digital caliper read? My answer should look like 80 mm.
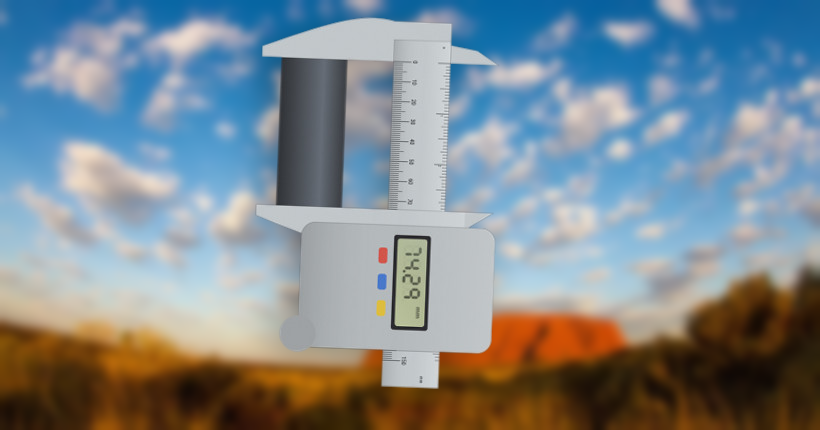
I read 74.29 mm
